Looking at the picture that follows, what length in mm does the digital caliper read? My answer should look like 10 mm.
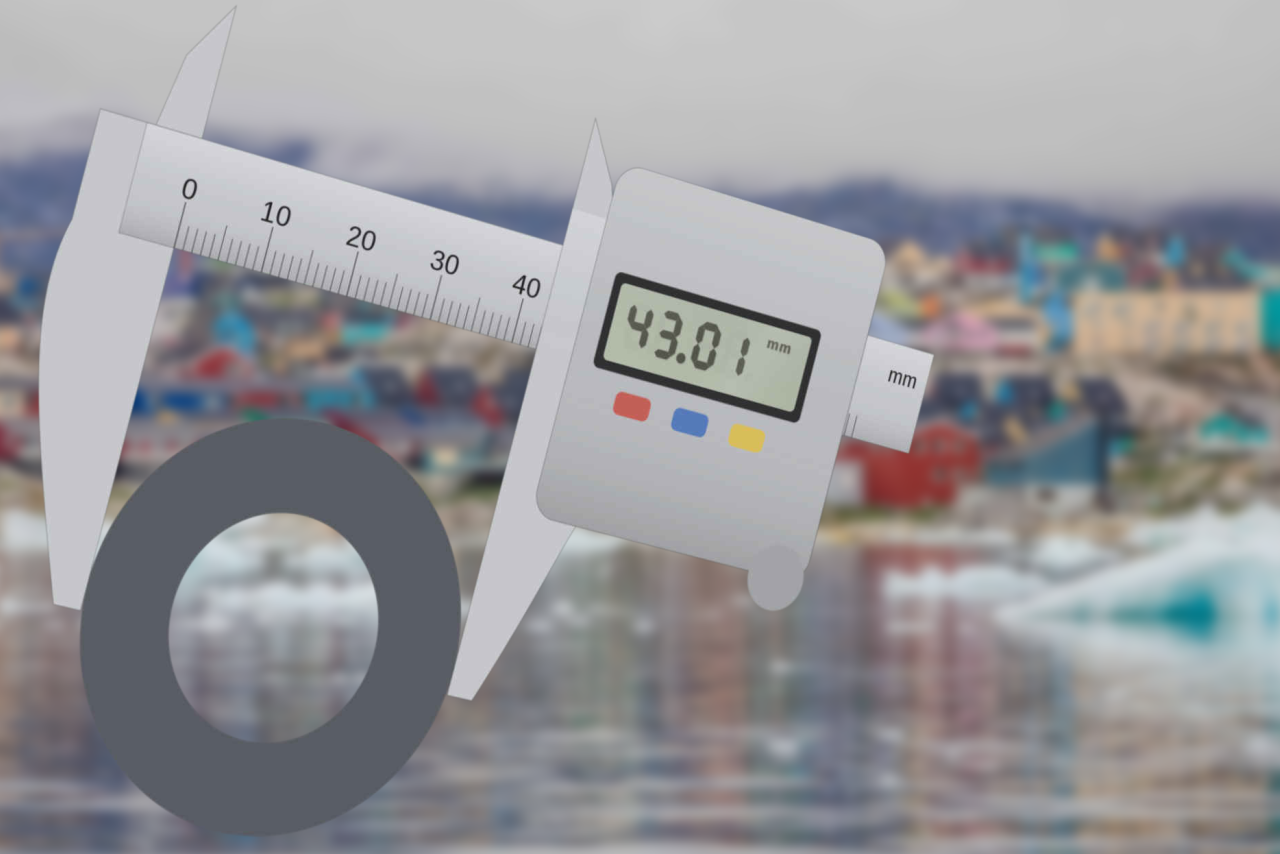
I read 43.01 mm
